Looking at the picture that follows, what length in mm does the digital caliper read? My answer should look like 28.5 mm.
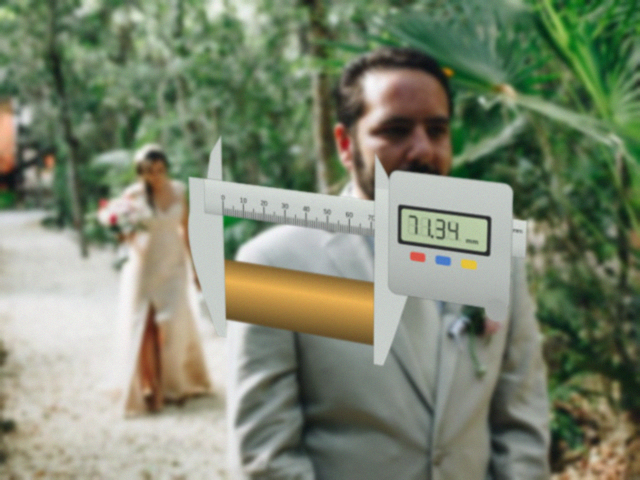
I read 71.34 mm
